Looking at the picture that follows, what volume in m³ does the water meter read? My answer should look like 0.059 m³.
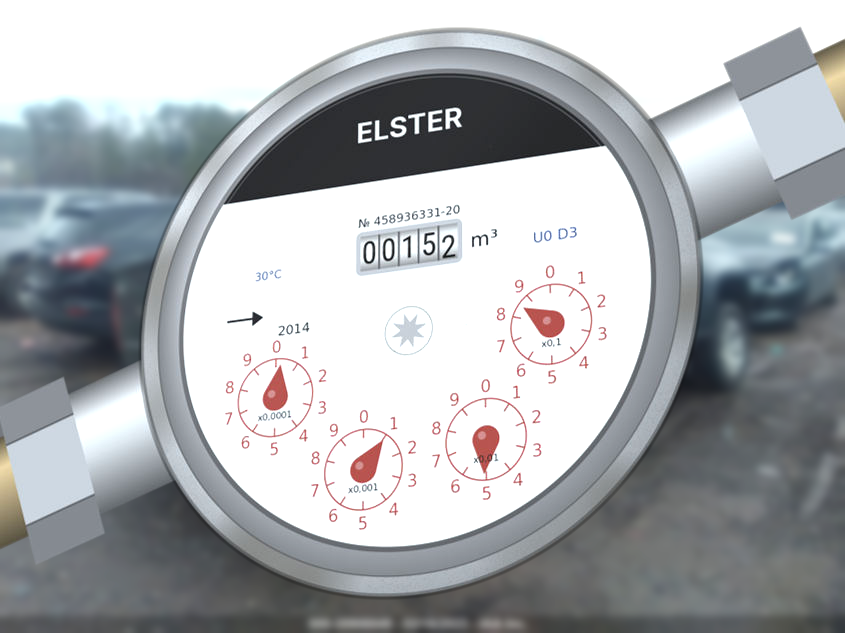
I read 151.8510 m³
